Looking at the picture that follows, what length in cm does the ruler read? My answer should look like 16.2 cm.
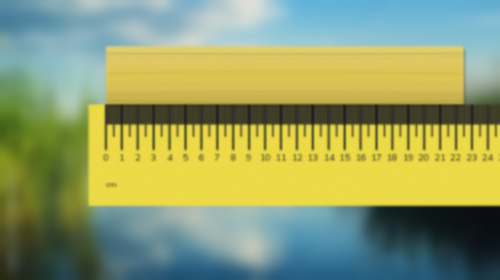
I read 22.5 cm
